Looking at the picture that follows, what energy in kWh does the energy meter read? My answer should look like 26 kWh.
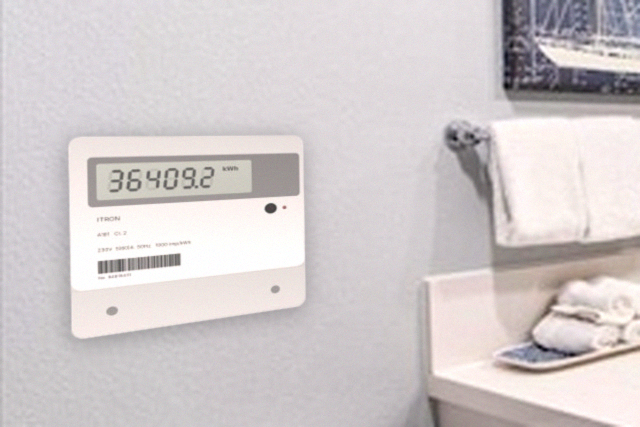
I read 36409.2 kWh
